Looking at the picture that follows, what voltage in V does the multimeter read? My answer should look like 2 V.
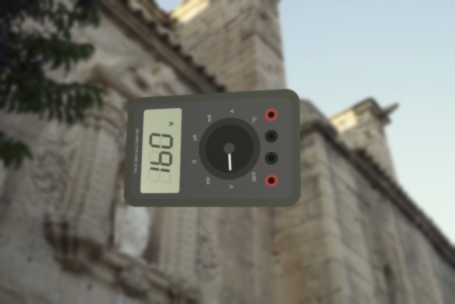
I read 160 V
